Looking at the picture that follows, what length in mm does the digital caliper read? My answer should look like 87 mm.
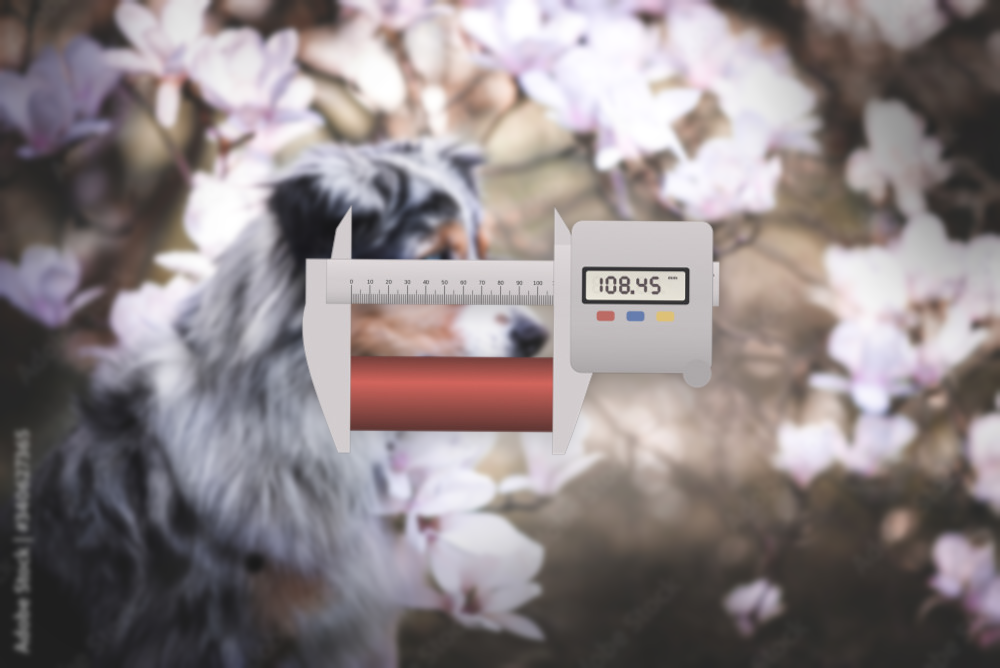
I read 108.45 mm
